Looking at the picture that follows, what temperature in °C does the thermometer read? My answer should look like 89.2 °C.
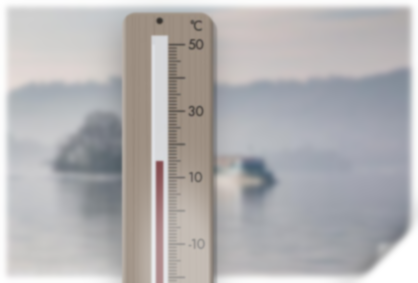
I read 15 °C
